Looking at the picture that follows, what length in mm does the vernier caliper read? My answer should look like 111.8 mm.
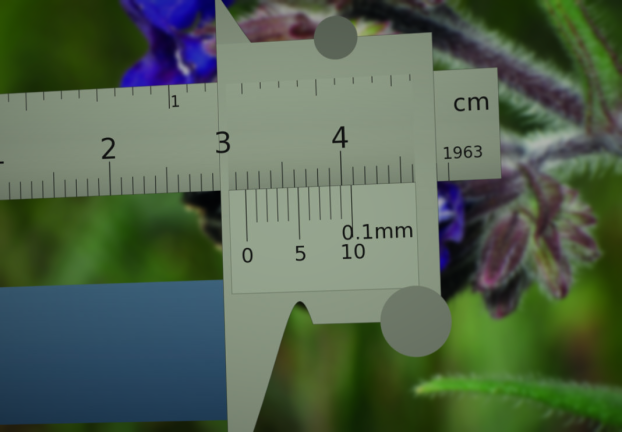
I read 31.8 mm
